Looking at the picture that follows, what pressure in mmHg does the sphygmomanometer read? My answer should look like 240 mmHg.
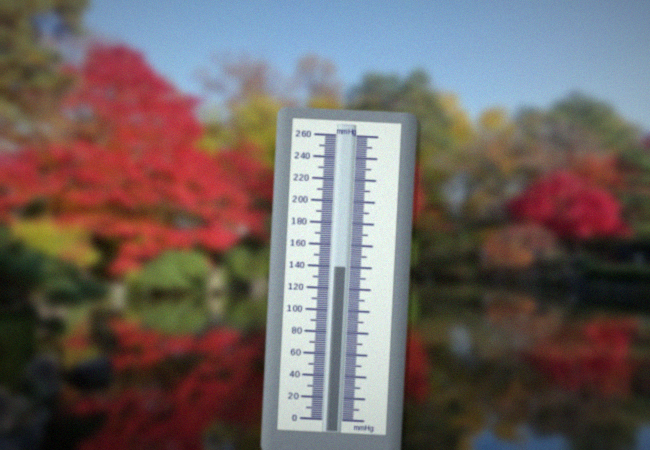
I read 140 mmHg
